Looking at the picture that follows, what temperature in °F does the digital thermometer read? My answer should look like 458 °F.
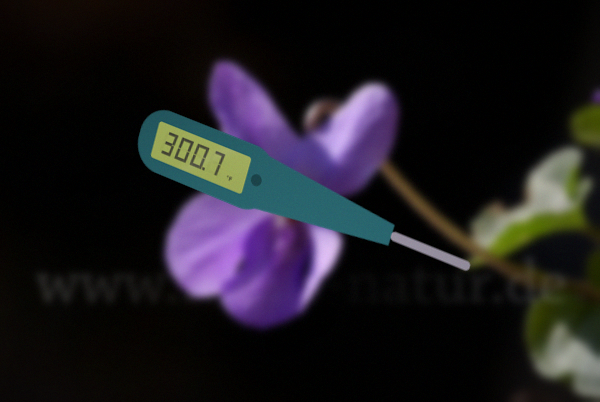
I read 300.7 °F
